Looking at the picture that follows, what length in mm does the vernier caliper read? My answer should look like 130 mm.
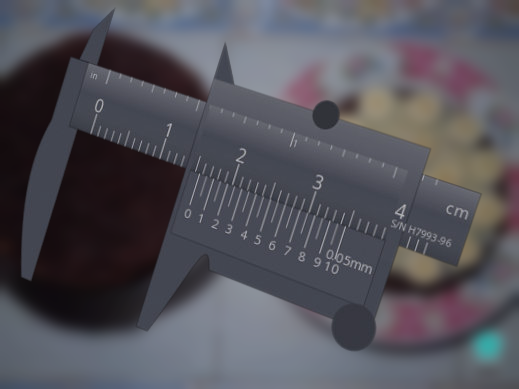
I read 15.6 mm
